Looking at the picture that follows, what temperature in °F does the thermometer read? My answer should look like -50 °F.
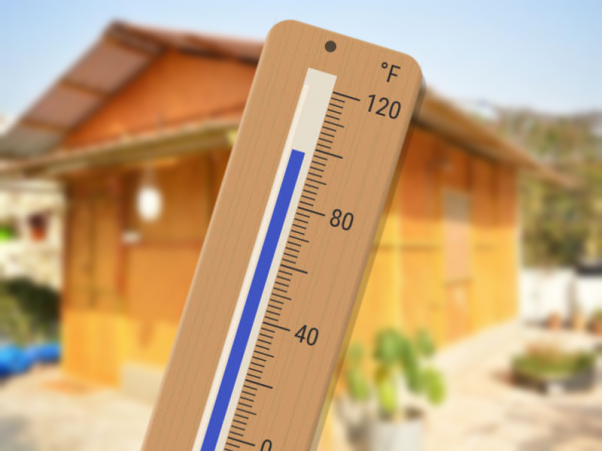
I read 98 °F
